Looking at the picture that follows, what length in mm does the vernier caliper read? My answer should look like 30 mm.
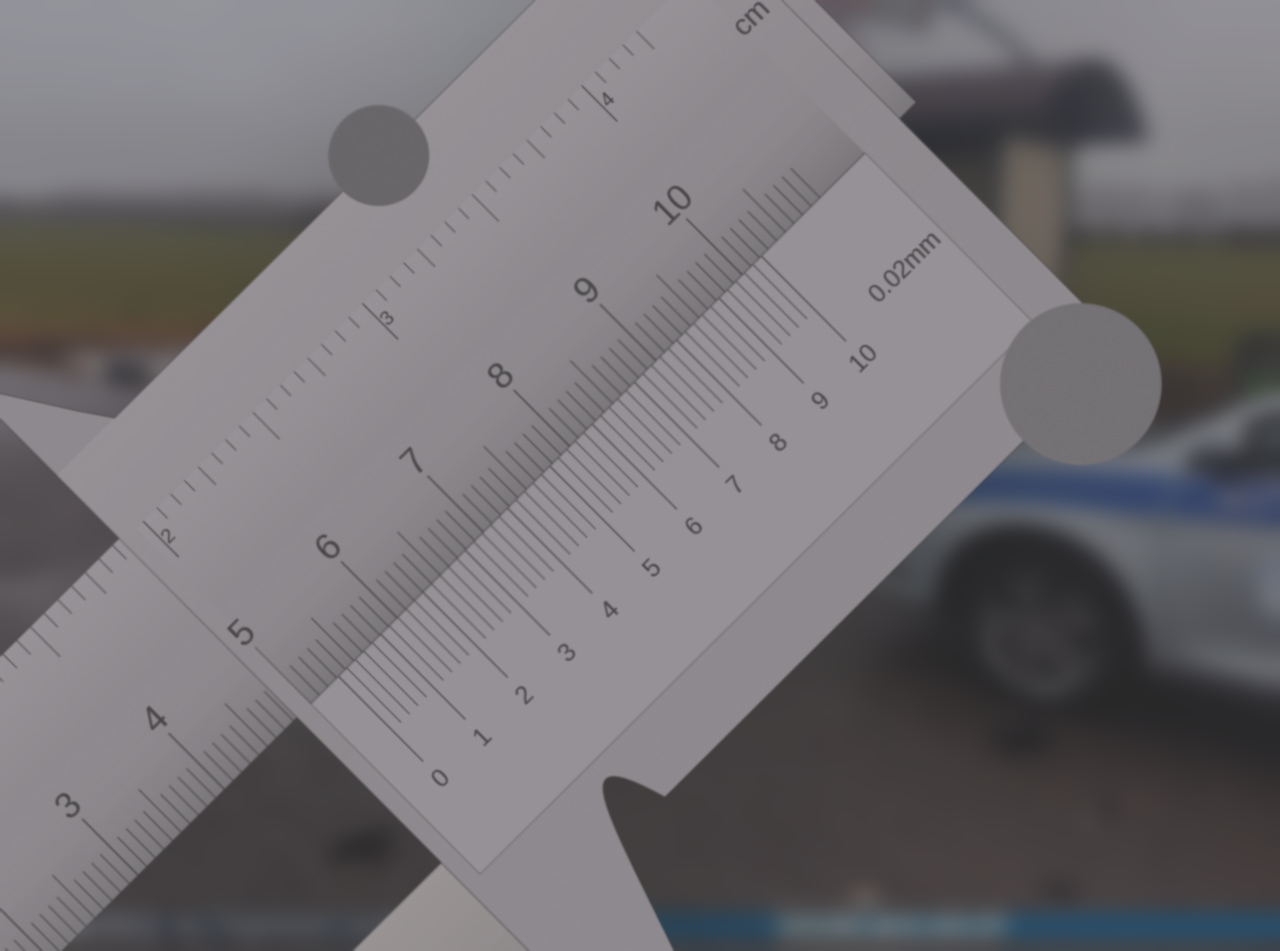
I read 53.2 mm
